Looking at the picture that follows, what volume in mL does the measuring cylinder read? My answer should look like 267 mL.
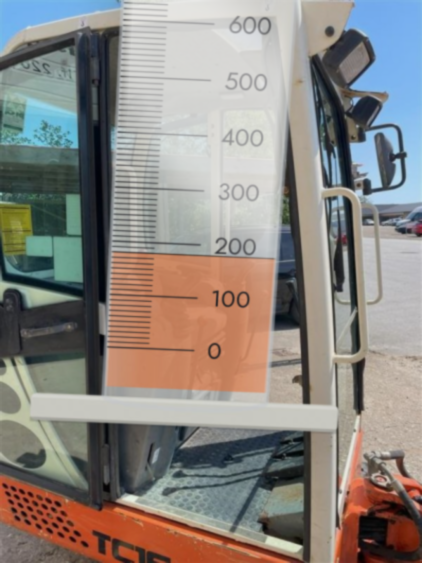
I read 180 mL
